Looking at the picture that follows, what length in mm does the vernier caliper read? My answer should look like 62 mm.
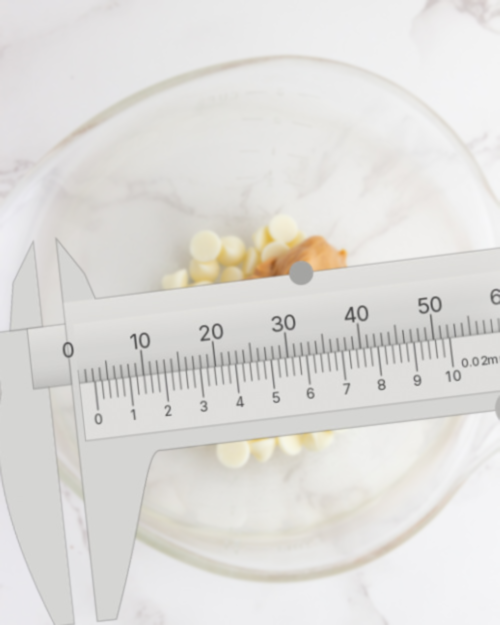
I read 3.2 mm
